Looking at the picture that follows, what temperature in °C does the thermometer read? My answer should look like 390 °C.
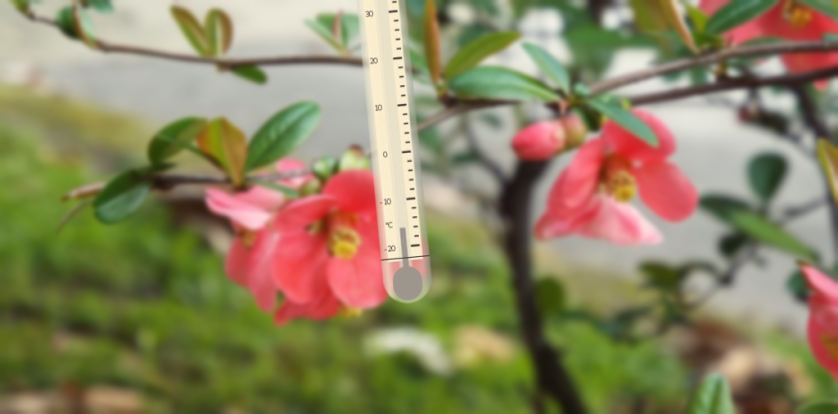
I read -16 °C
